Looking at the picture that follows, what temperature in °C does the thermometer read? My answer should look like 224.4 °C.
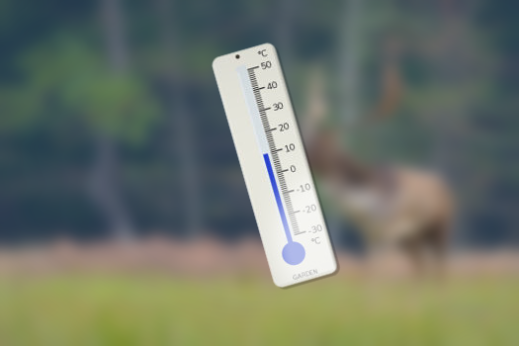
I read 10 °C
